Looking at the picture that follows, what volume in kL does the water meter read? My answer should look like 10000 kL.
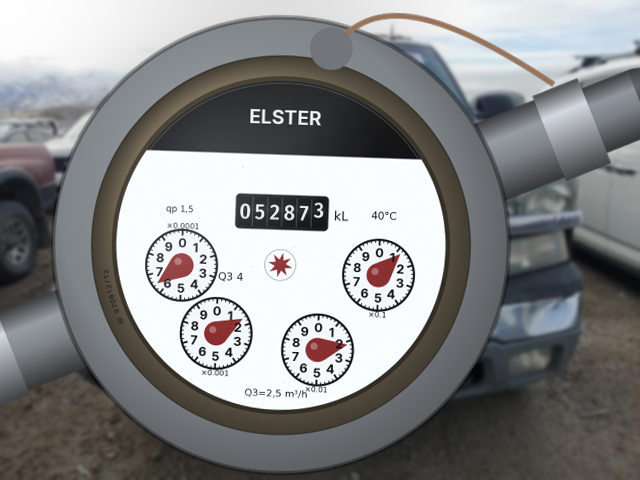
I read 52873.1216 kL
